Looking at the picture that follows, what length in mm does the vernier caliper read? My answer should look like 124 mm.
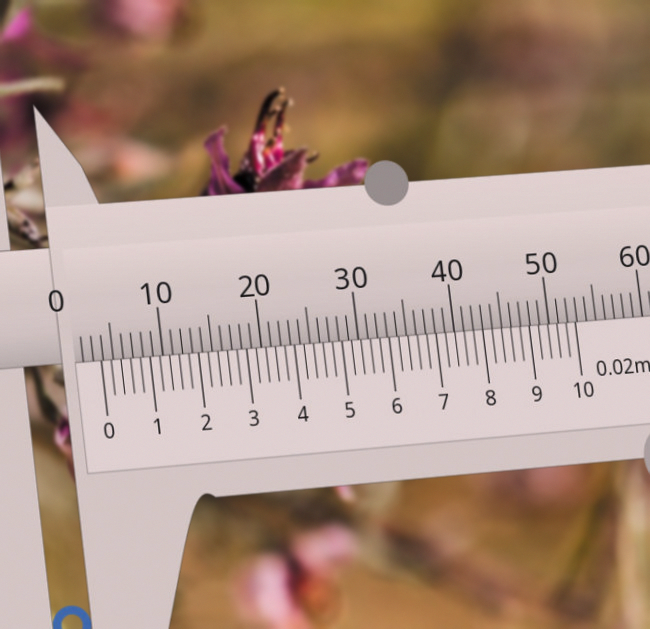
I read 3.8 mm
